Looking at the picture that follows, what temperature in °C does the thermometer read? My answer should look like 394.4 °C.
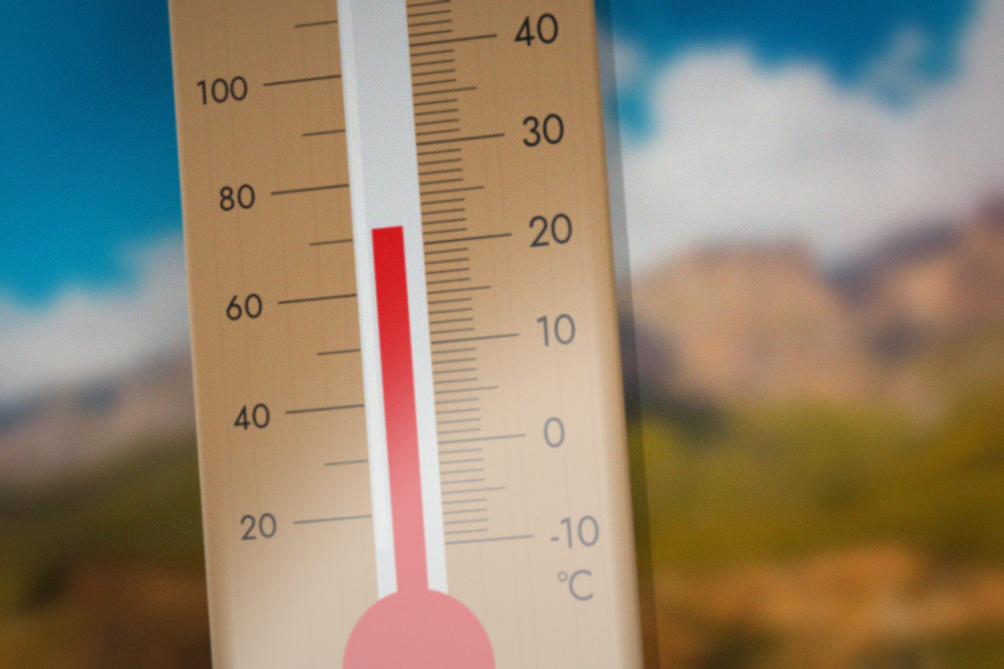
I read 22 °C
